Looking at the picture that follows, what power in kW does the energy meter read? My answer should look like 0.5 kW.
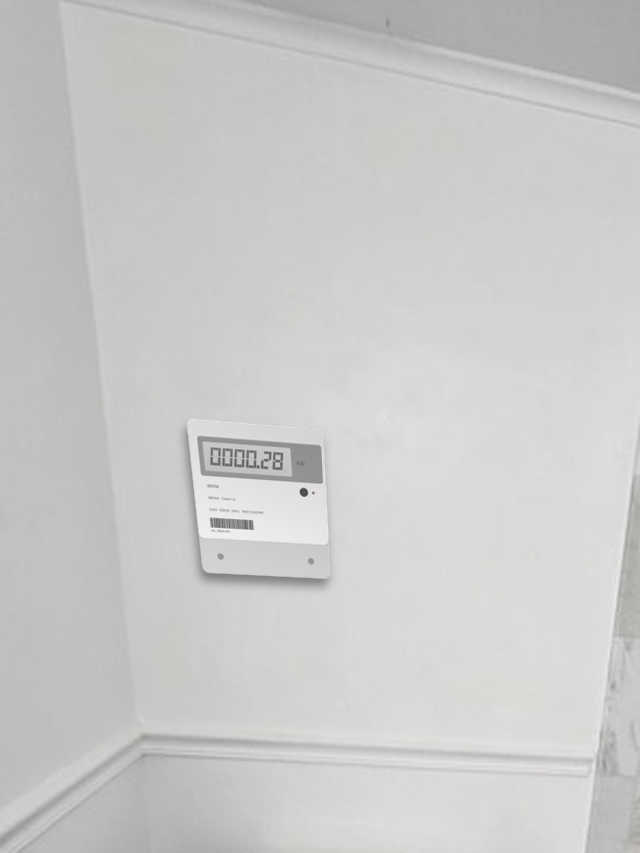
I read 0.28 kW
